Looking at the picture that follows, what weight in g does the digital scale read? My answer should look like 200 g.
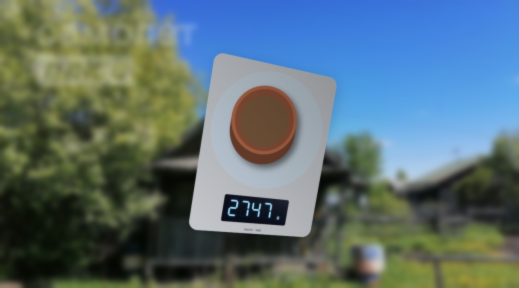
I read 2747 g
